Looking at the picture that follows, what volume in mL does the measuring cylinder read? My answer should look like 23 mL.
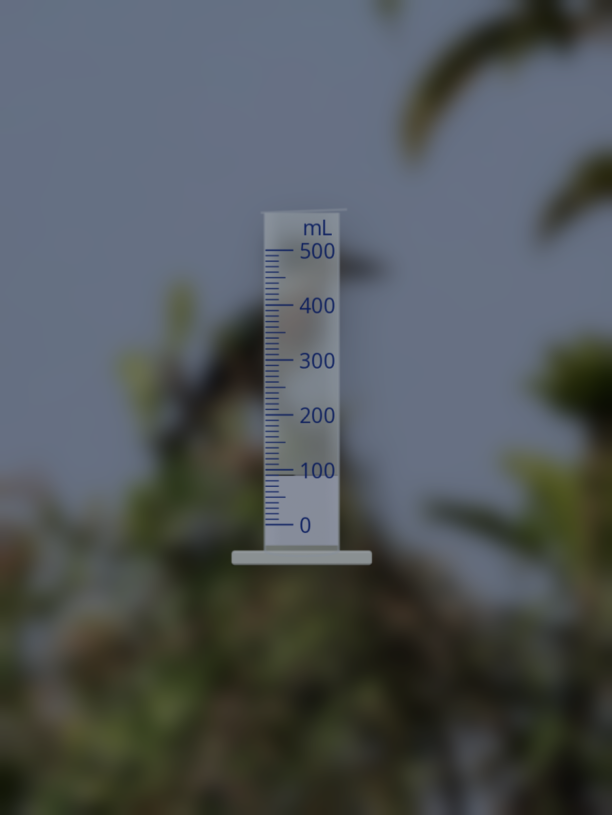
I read 90 mL
